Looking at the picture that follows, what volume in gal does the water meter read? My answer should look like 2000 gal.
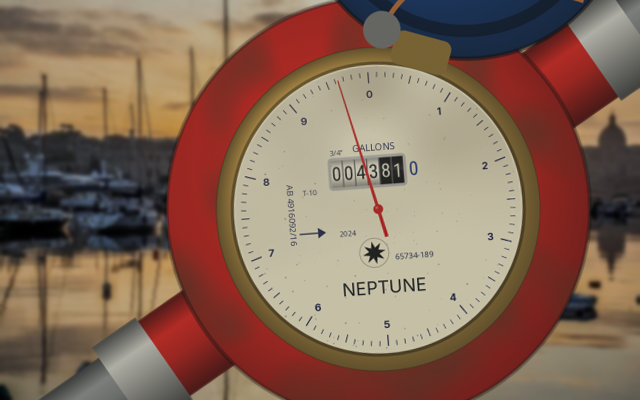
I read 43809.6 gal
